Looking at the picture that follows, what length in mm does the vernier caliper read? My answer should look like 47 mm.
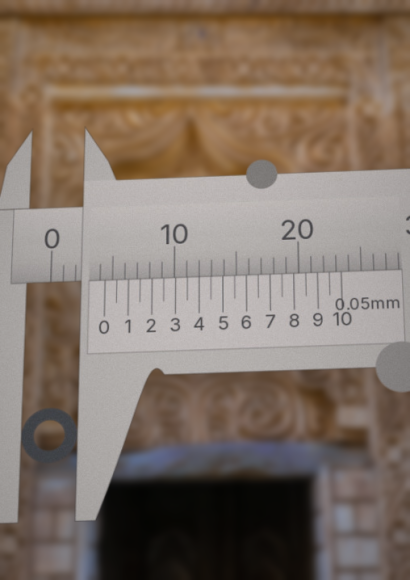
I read 4.4 mm
